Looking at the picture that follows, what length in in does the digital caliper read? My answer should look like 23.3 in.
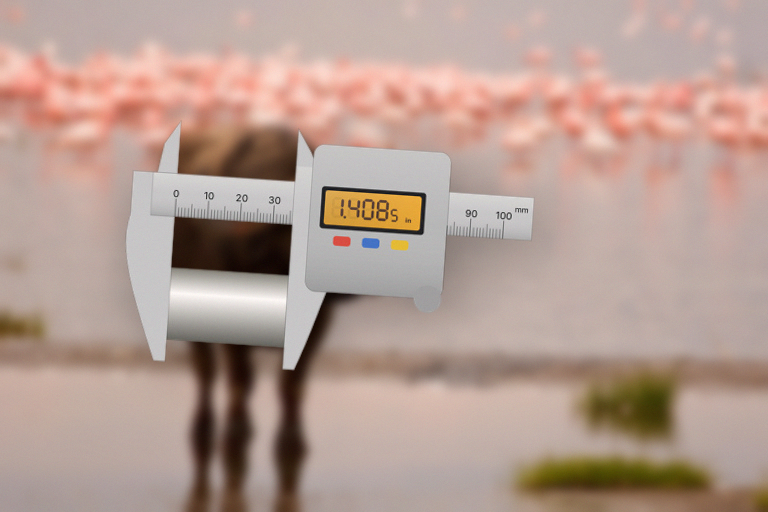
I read 1.4085 in
